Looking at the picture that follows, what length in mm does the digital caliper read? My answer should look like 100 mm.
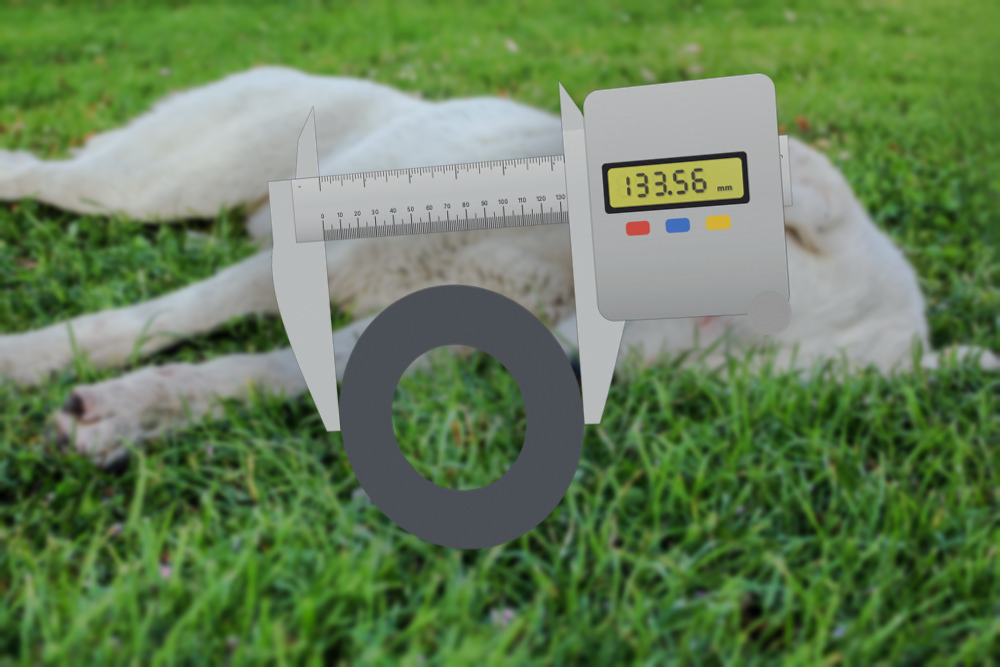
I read 133.56 mm
